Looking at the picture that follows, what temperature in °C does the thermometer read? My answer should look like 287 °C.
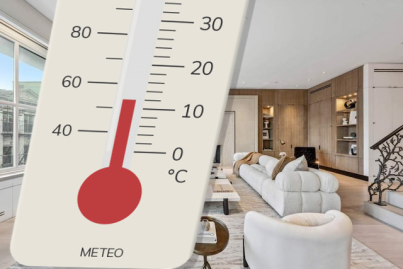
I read 12 °C
